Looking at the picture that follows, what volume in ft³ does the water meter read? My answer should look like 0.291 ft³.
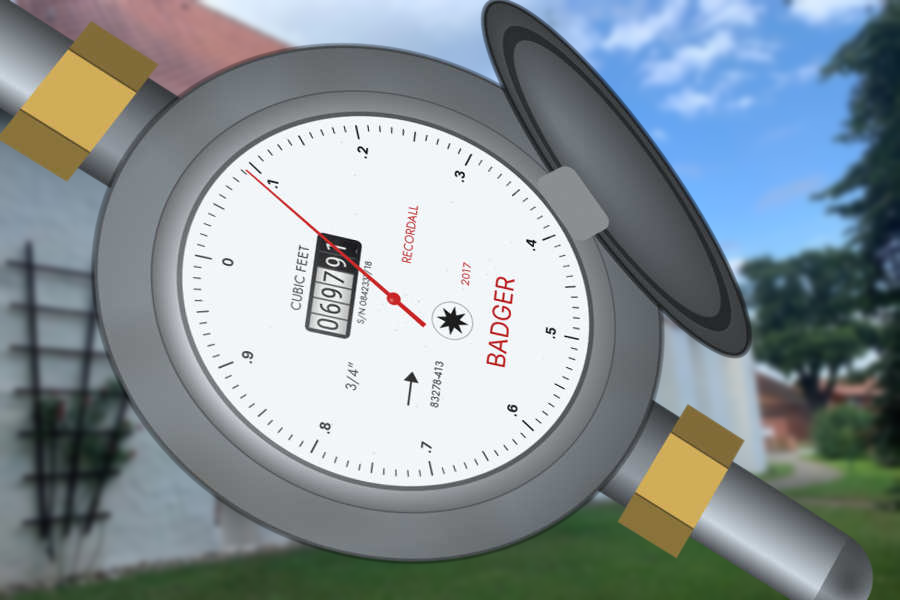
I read 69791.09 ft³
